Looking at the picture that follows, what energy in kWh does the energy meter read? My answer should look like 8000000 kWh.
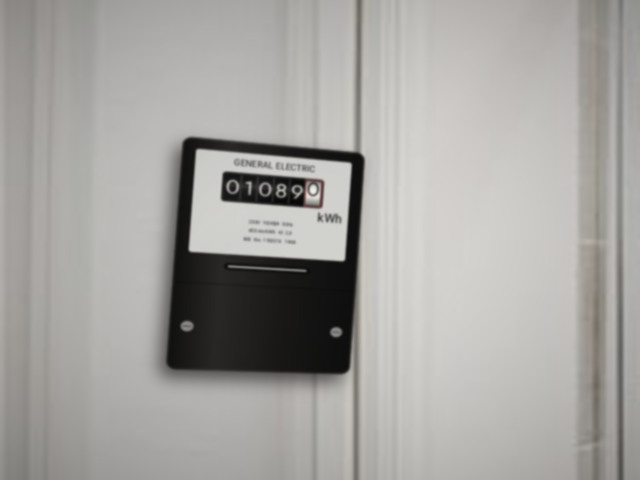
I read 1089.0 kWh
